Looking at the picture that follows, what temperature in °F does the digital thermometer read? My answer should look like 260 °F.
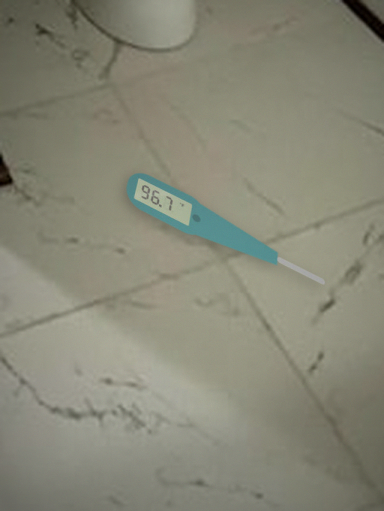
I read 96.7 °F
